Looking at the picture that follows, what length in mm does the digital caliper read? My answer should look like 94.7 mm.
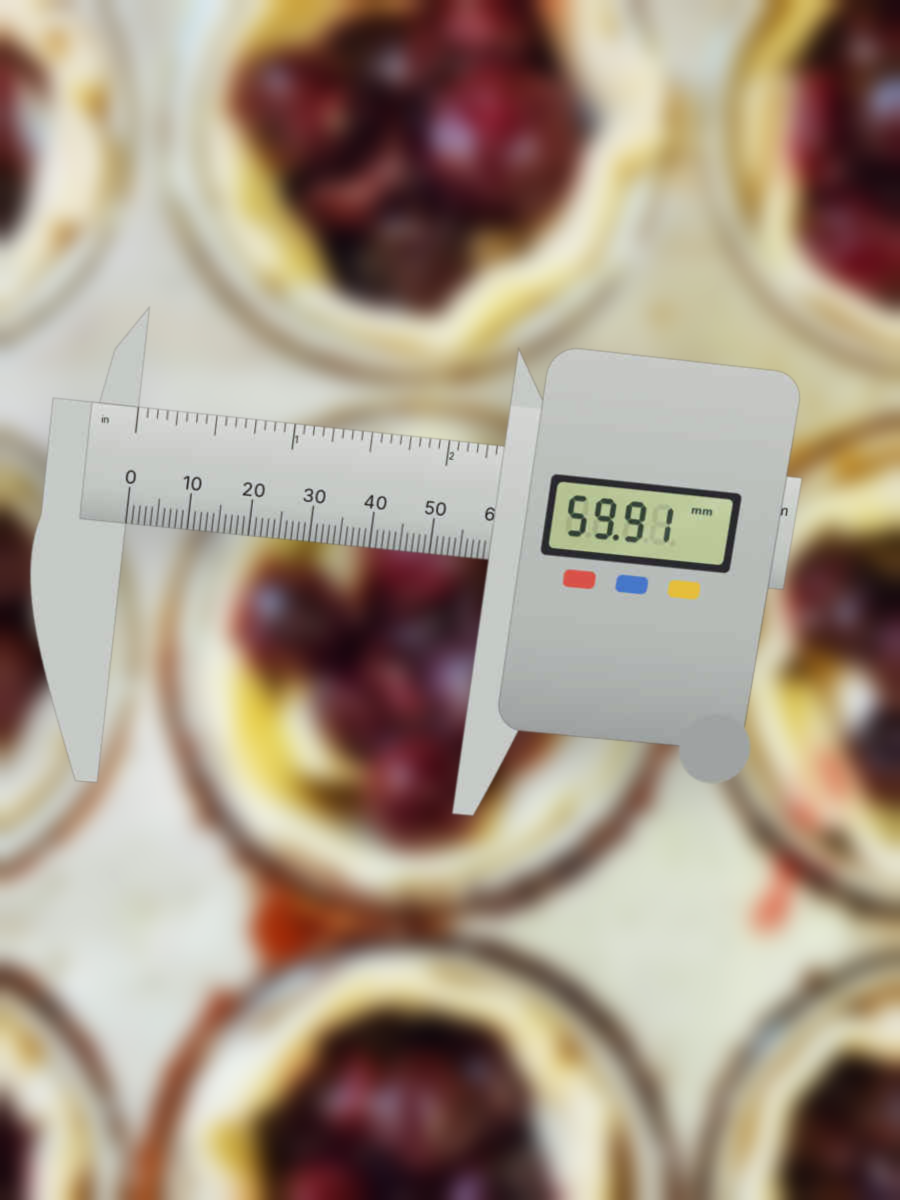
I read 59.91 mm
